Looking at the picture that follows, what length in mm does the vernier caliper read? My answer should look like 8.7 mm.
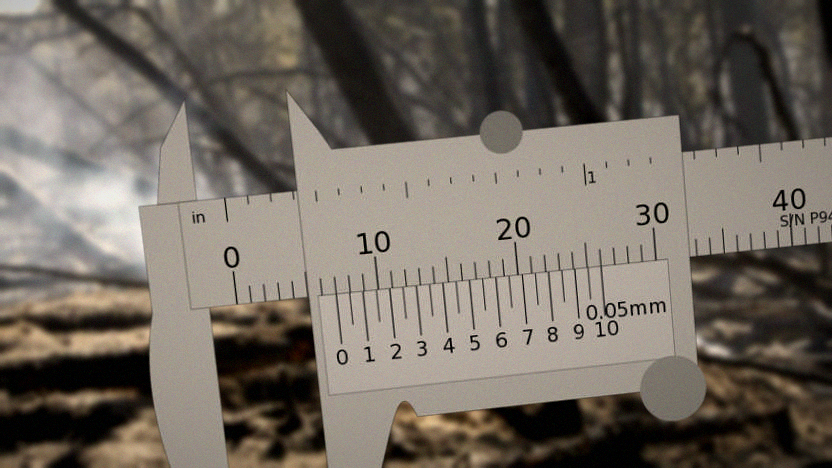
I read 7.0 mm
